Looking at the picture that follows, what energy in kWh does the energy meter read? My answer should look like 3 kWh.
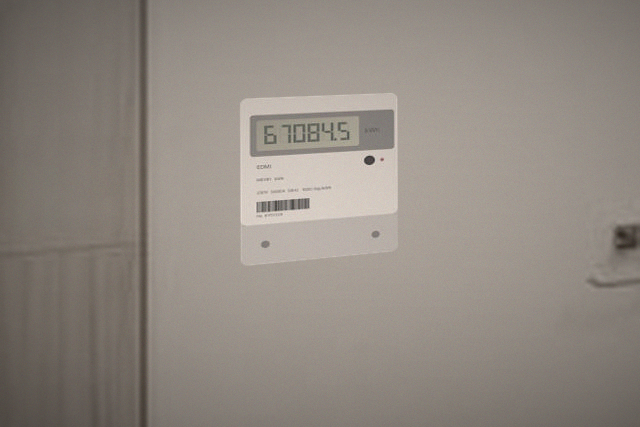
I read 67084.5 kWh
